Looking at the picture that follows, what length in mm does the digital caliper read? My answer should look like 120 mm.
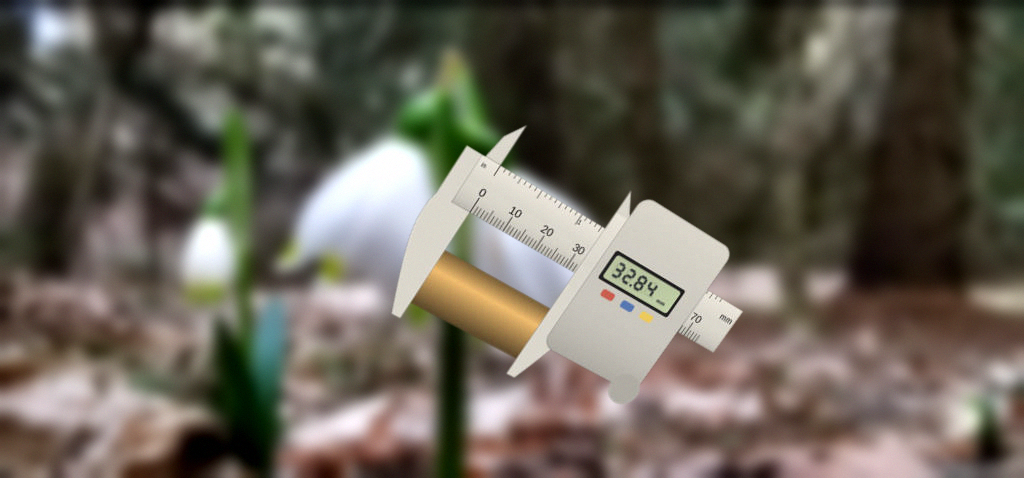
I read 32.84 mm
